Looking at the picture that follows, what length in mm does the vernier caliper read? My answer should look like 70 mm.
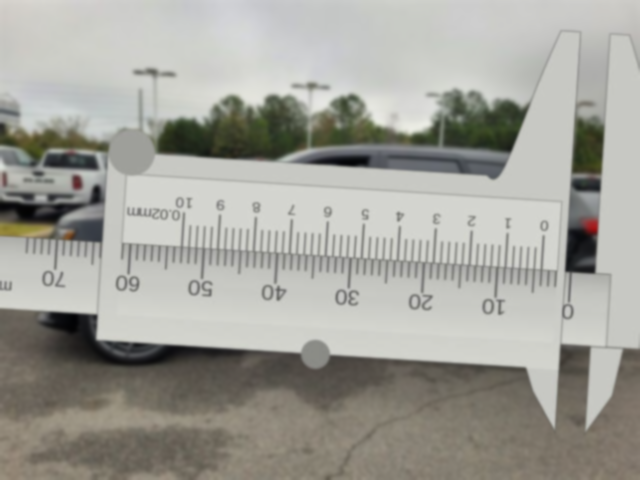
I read 4.0 mm
